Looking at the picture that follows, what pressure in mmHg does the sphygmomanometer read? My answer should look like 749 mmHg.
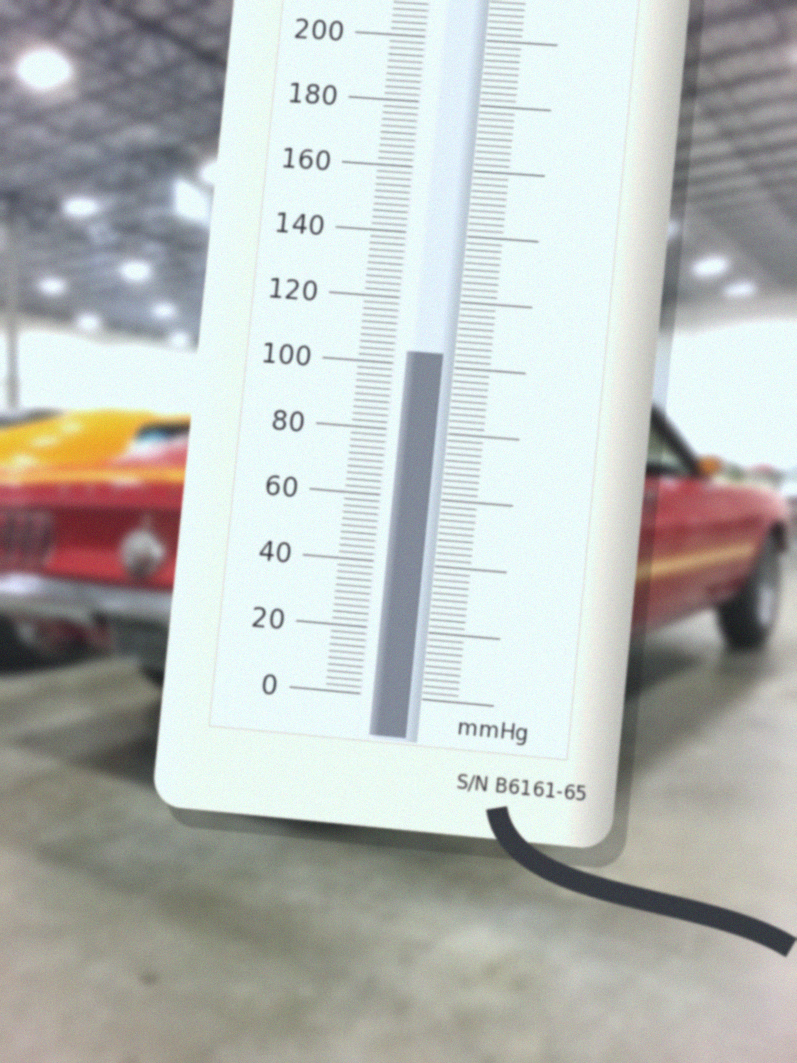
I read 104 mmHg
